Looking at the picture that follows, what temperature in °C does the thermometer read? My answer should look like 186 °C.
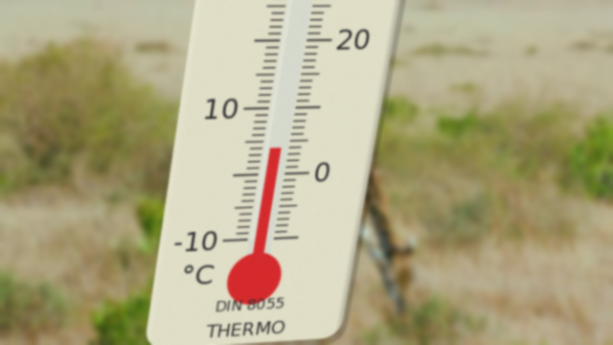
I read 4 °C
